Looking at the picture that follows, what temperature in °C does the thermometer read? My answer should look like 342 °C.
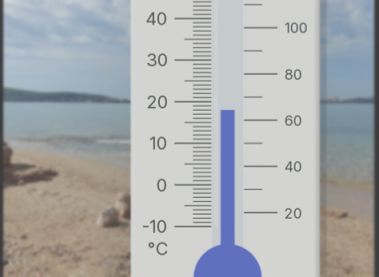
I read 18 °C
